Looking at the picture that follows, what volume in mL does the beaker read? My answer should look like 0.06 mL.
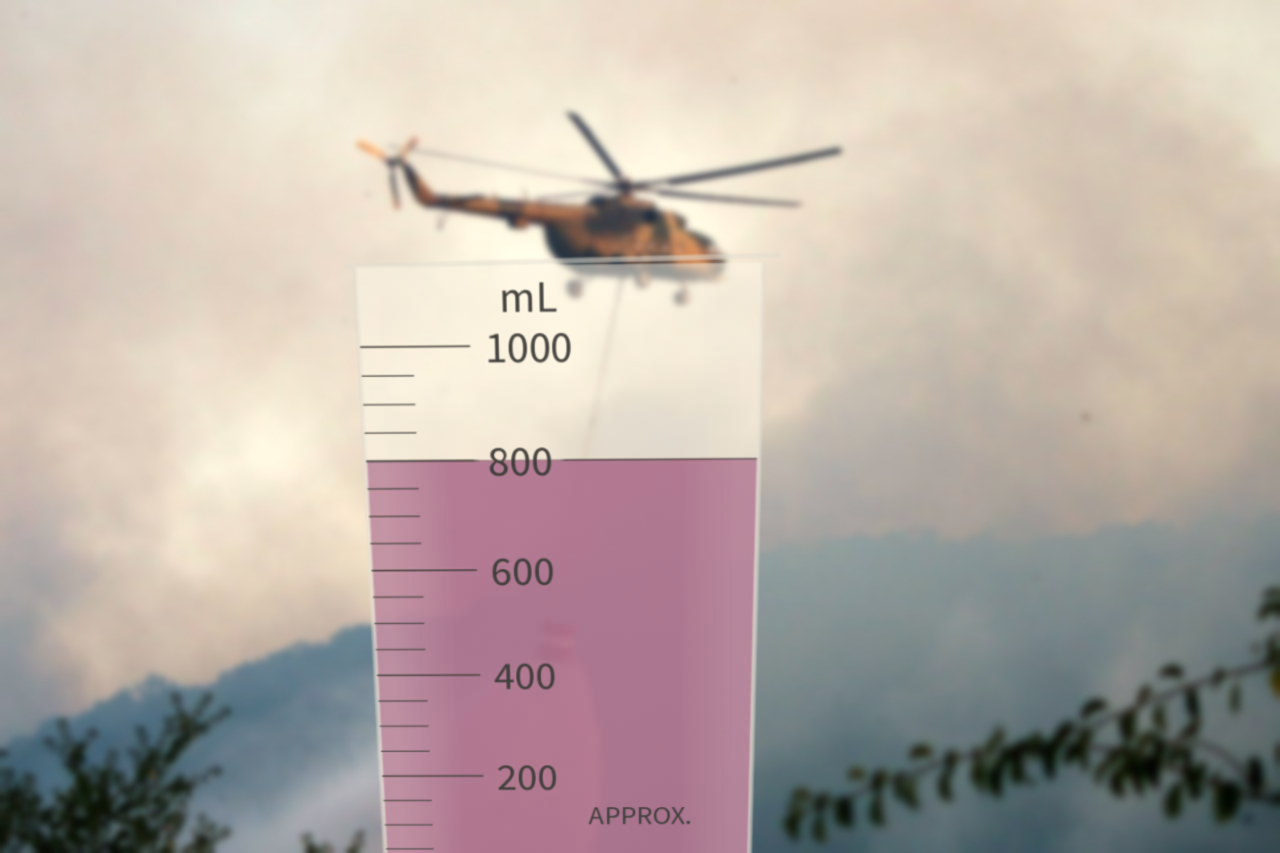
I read 800 mL
